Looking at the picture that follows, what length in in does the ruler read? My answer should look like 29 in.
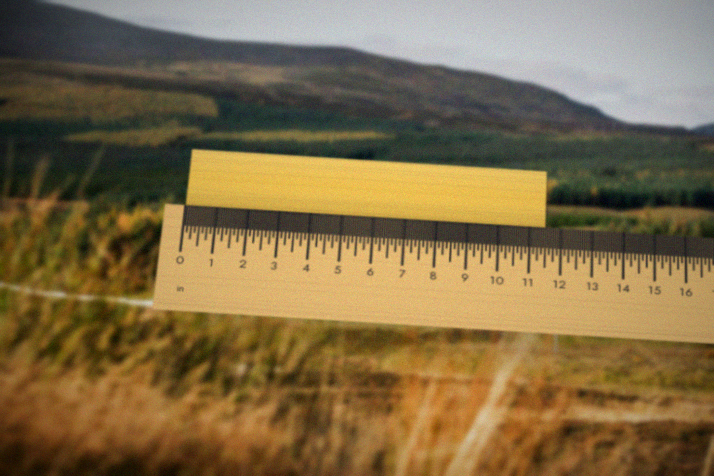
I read 11.5 in
